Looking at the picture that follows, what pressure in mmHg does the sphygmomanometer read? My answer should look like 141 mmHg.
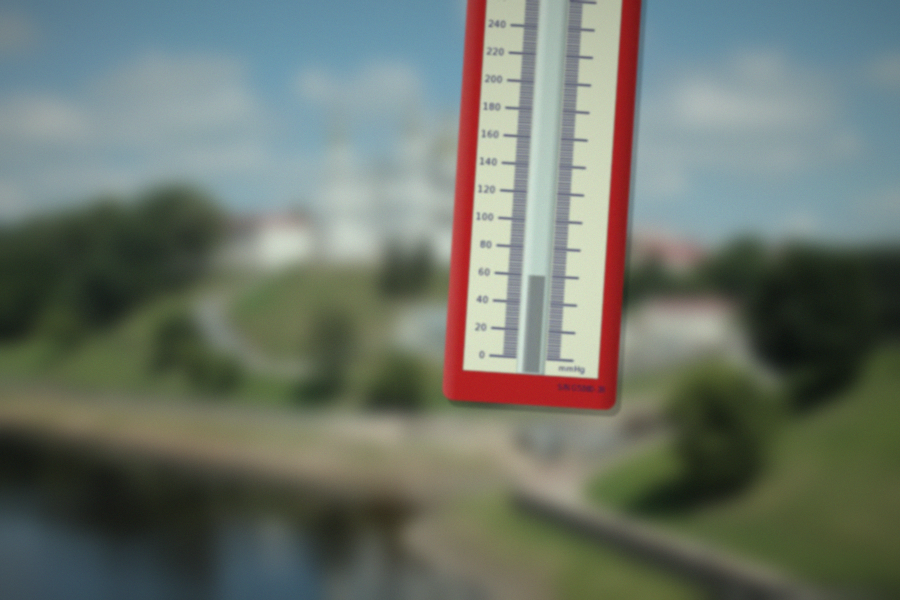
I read 60 mmHg
